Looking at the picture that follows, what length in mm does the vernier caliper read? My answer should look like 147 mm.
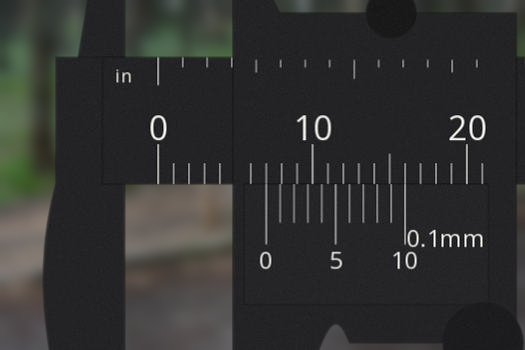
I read 7.0 mm
